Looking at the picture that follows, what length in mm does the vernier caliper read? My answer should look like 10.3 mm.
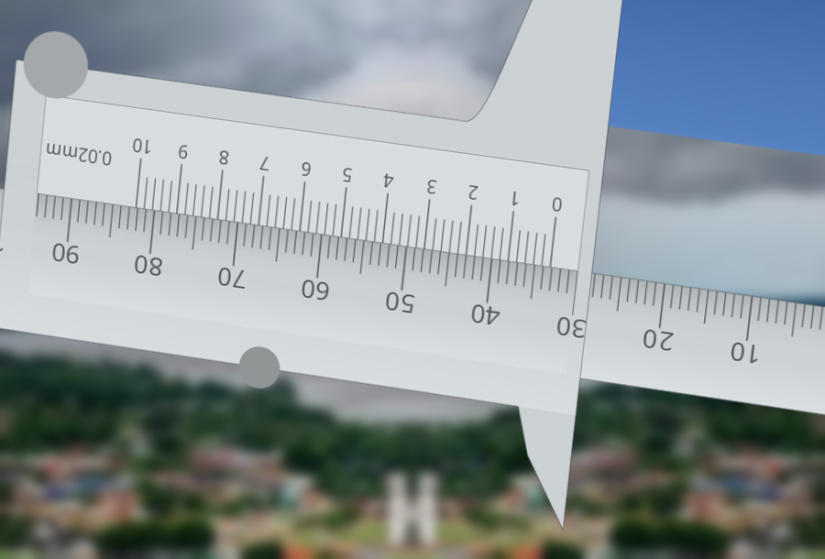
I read 33.2 mm
